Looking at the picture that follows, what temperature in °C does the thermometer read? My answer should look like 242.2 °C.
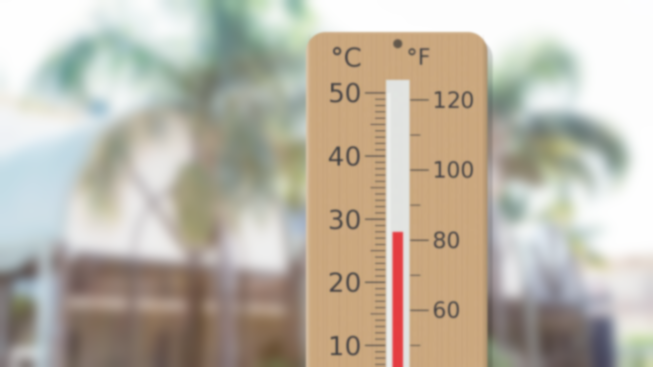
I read 28 °C
